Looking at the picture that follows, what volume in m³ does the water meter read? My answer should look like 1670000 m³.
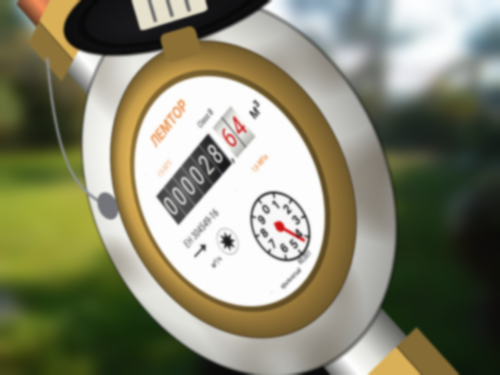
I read 28.644 m³
